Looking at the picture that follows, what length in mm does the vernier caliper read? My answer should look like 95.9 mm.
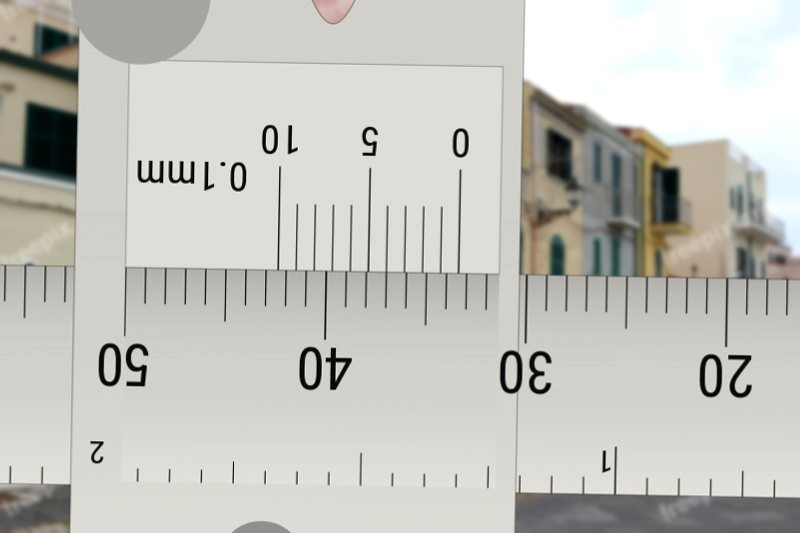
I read 33.4 mm
